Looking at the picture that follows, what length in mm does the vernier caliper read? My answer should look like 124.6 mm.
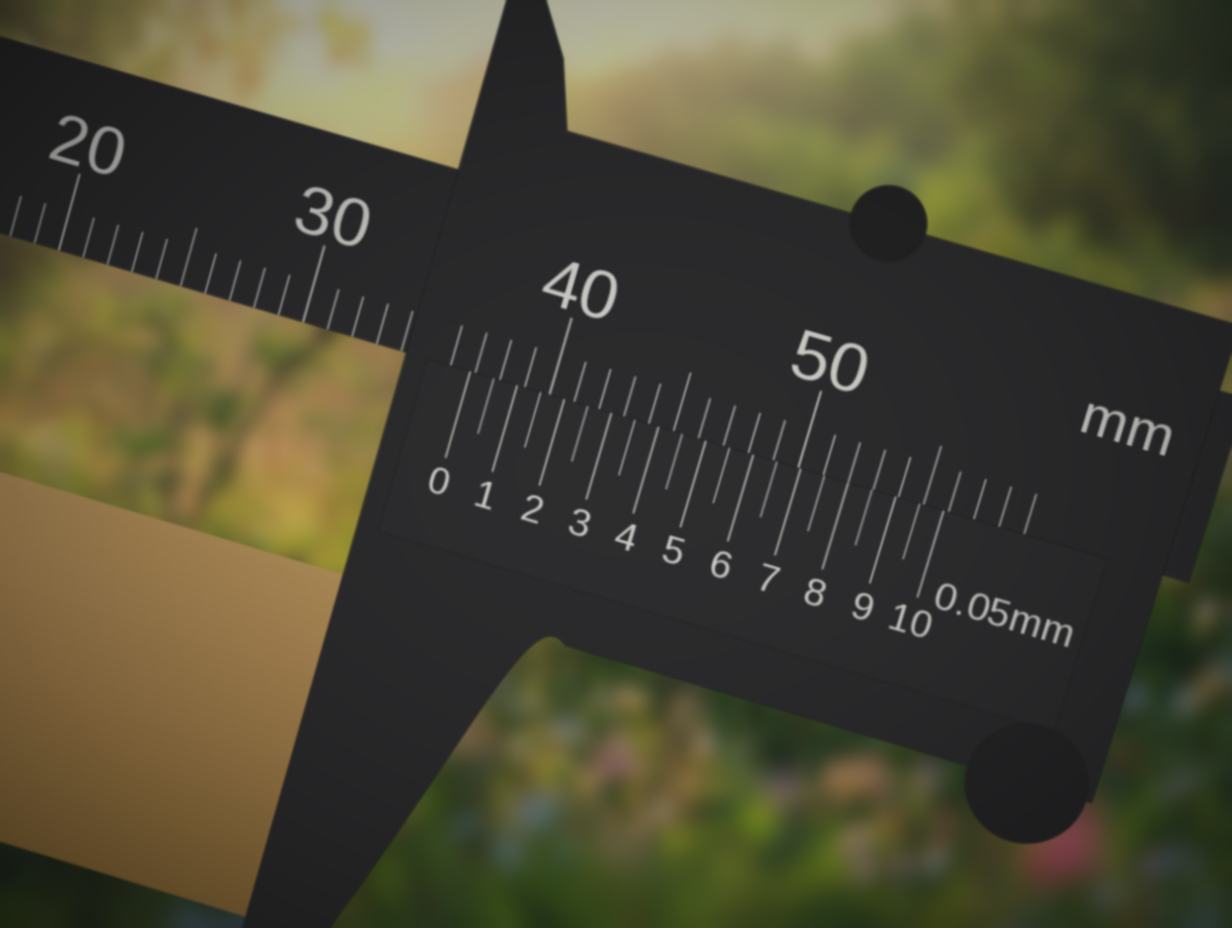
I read 36.8 mm
